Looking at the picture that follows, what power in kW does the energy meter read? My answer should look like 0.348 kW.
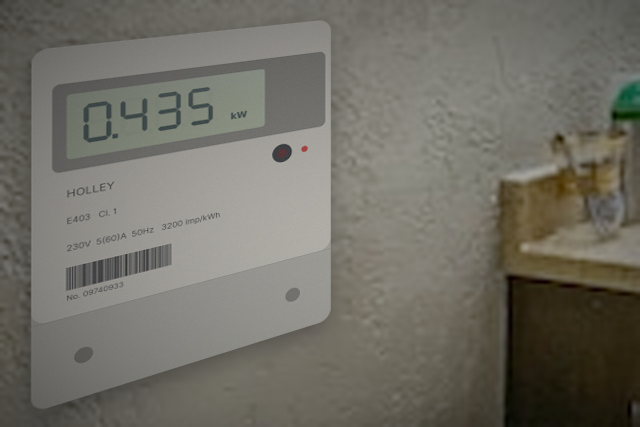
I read 0.435 kW
